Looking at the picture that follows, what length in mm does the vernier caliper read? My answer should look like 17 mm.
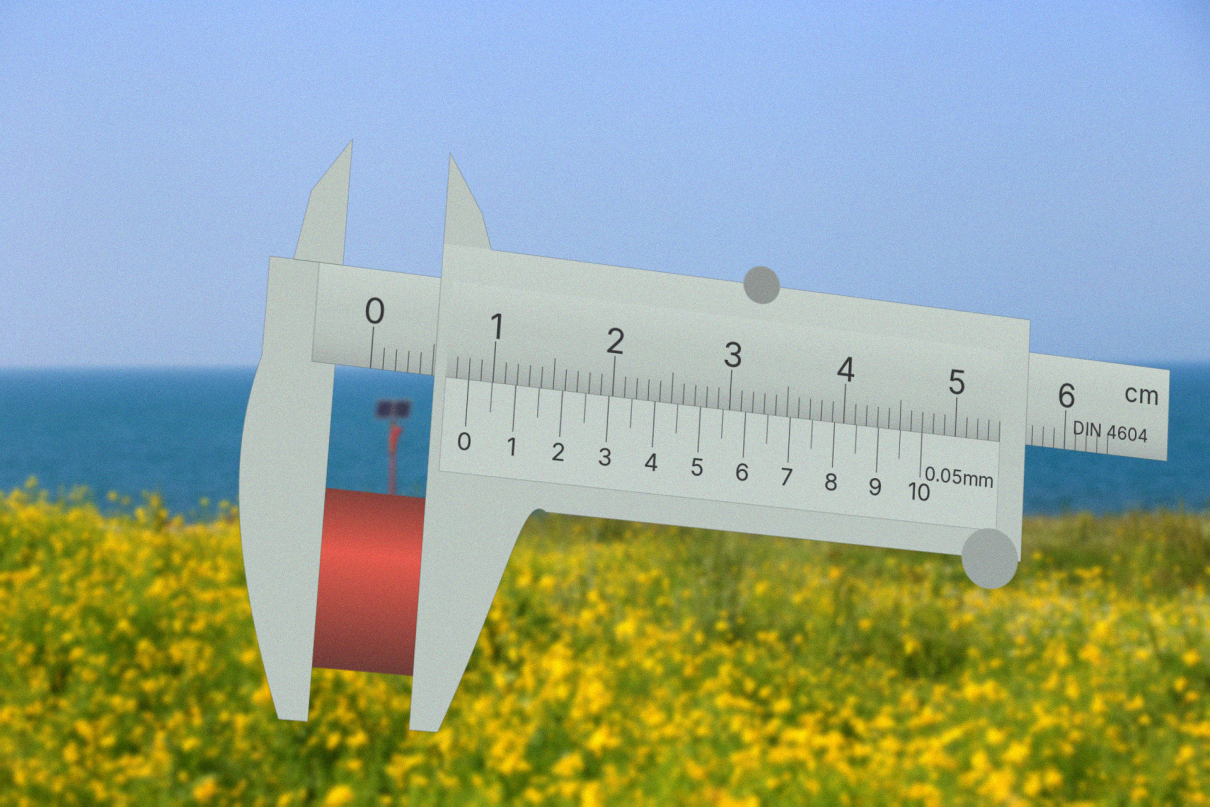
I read 8.0 mm
